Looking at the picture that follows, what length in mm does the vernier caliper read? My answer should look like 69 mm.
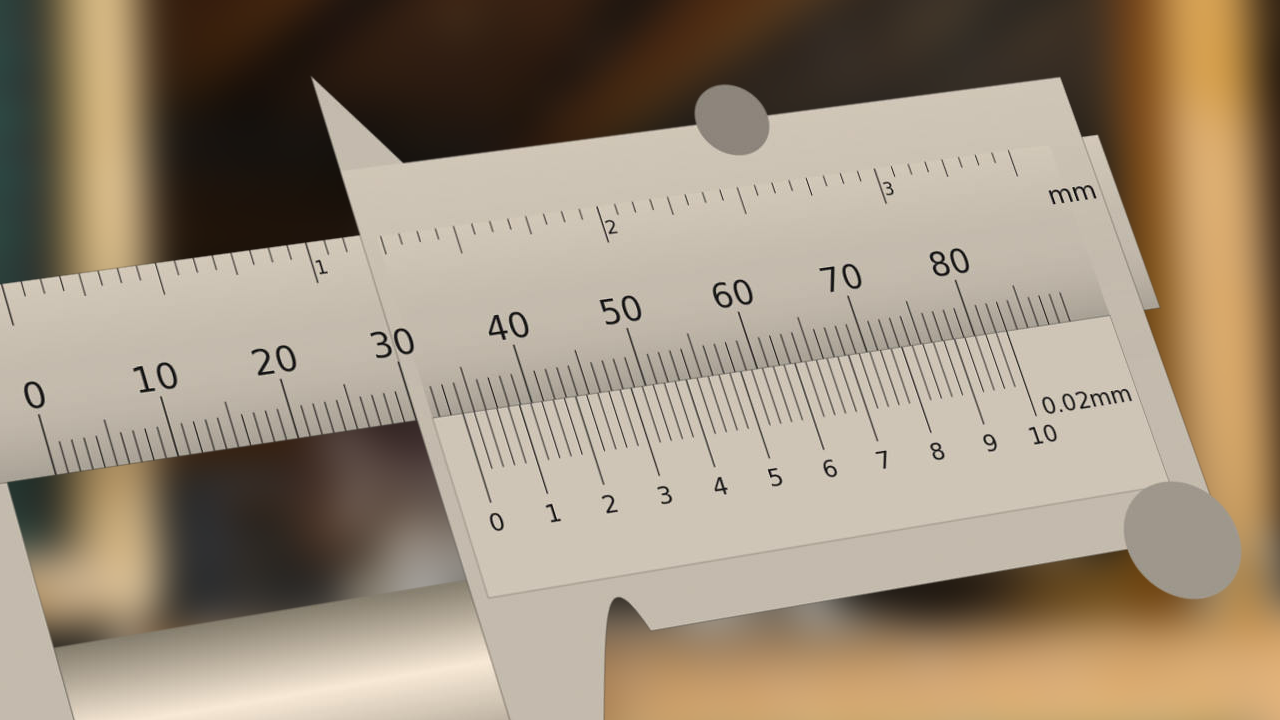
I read 34.0 mm
